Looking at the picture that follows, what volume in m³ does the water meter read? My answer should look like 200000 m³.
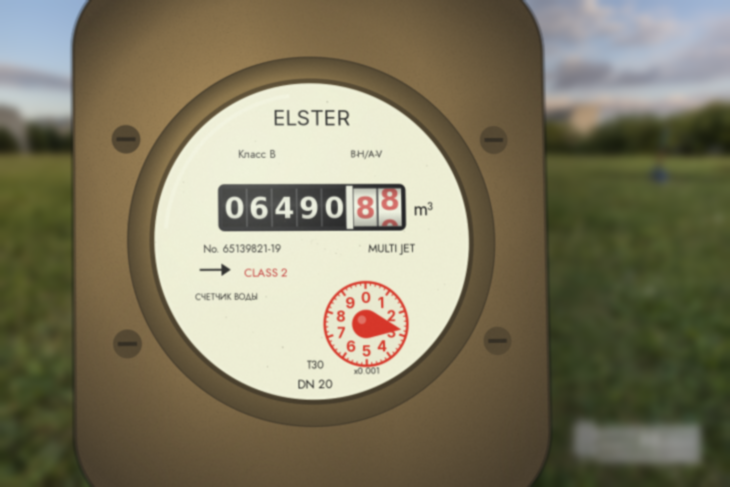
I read 6490.882 m³
